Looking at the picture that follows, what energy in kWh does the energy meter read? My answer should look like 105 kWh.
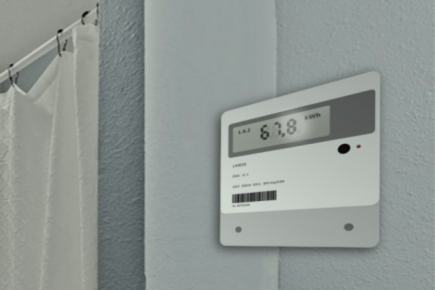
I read 67.8 kWh
